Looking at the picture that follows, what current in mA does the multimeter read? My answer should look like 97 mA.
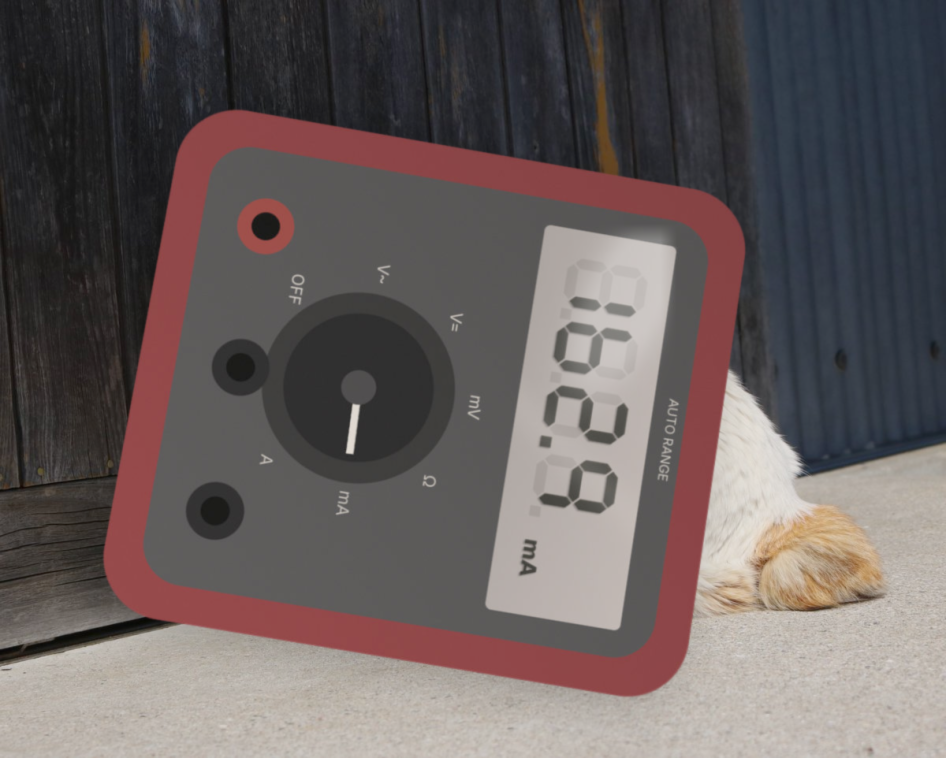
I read 162.9 mA
